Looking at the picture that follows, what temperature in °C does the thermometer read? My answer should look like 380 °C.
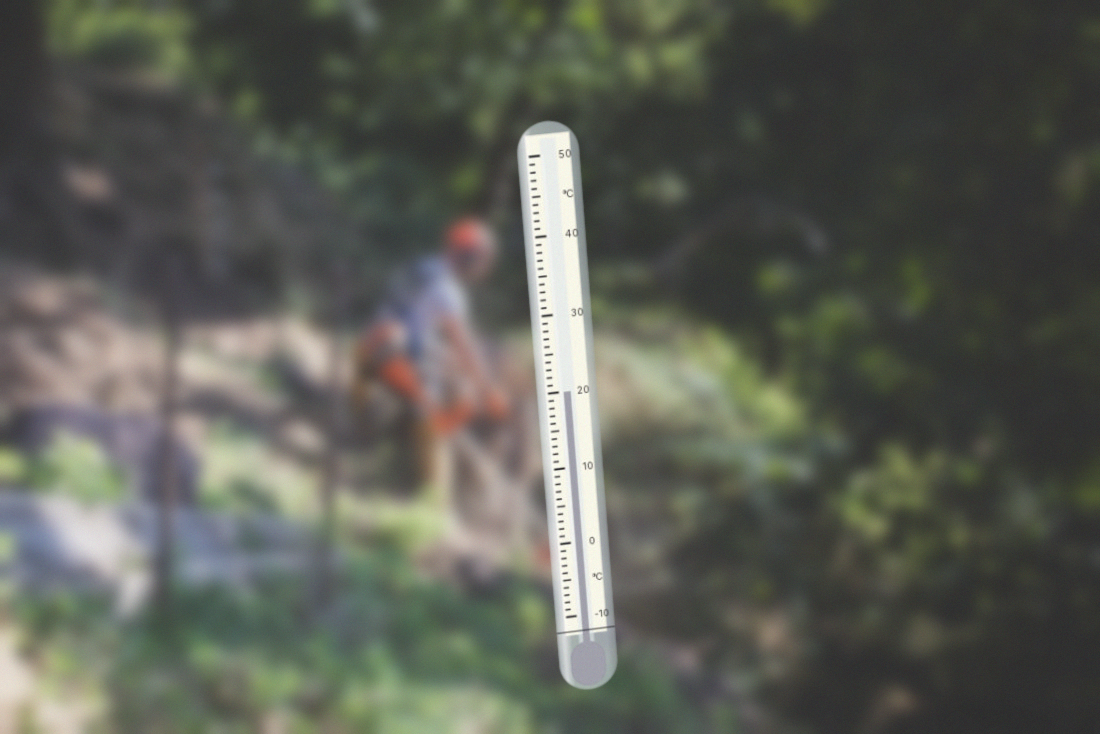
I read 20 °C
